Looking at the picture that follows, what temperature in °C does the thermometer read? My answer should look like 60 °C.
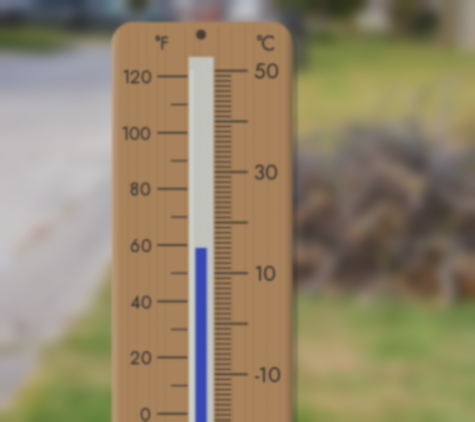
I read 15 °C
